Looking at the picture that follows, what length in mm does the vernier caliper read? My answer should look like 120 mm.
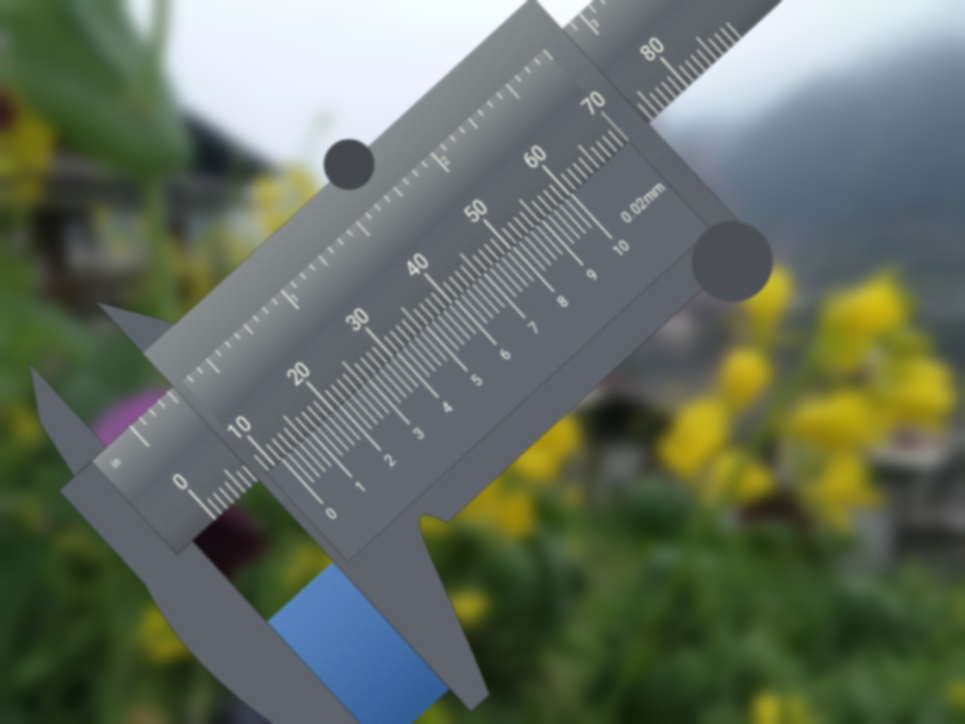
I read 11.2 mm
